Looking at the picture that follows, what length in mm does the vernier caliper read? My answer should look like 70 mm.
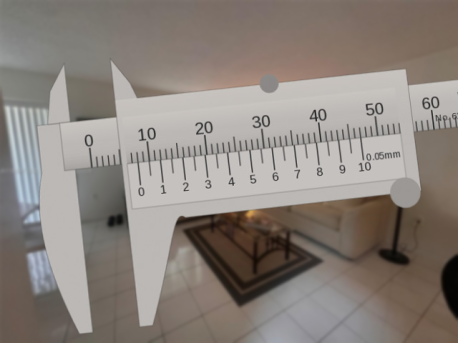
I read 8.0 mm
